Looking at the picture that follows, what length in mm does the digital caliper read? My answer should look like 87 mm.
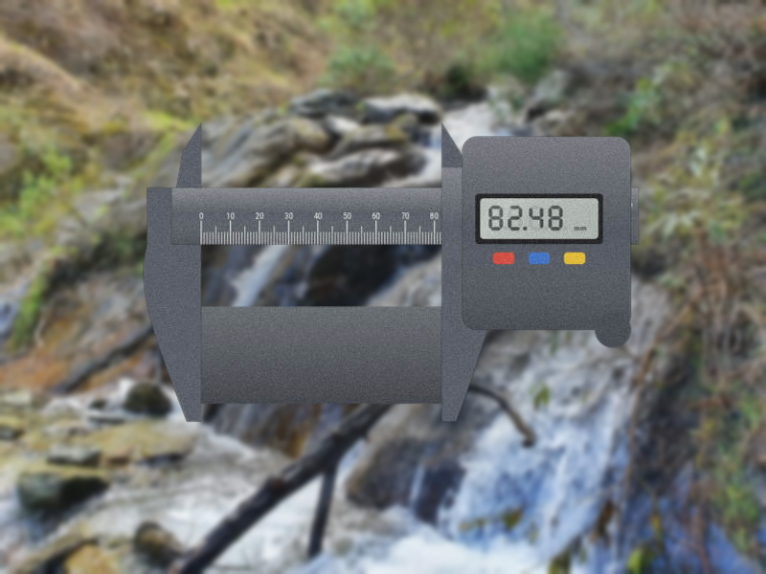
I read 82.48 mm
